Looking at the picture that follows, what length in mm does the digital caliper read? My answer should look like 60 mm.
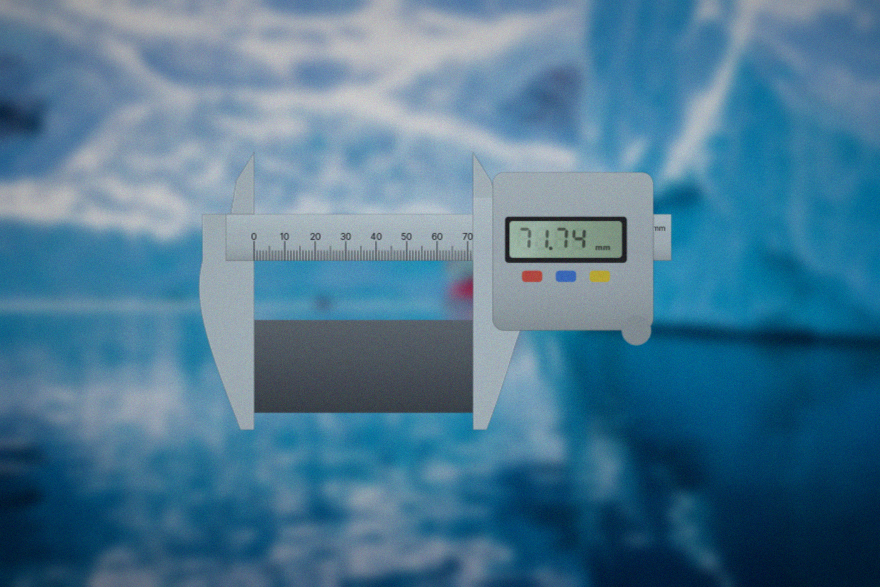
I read 71.74 mm
